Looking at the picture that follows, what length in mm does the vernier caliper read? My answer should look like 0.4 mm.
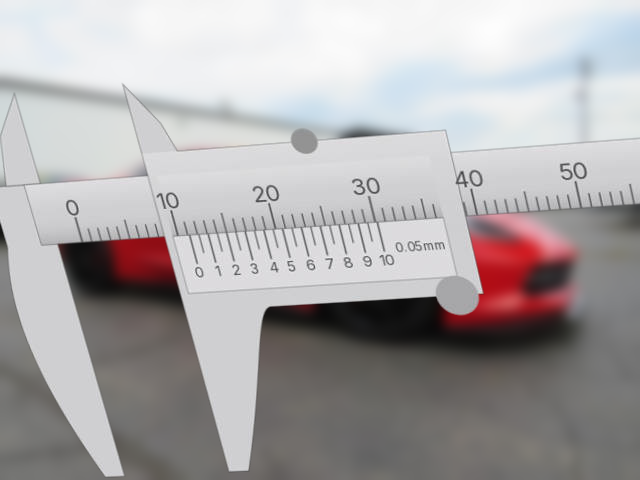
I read 11.2 mm
